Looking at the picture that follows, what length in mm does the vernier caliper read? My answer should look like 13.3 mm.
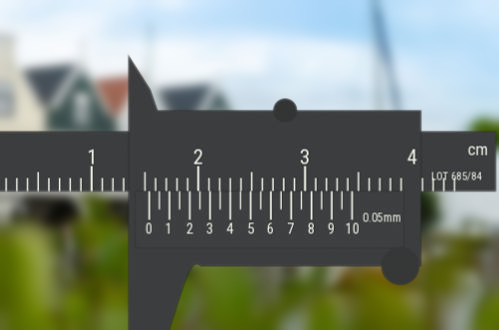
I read 15.4 mm
